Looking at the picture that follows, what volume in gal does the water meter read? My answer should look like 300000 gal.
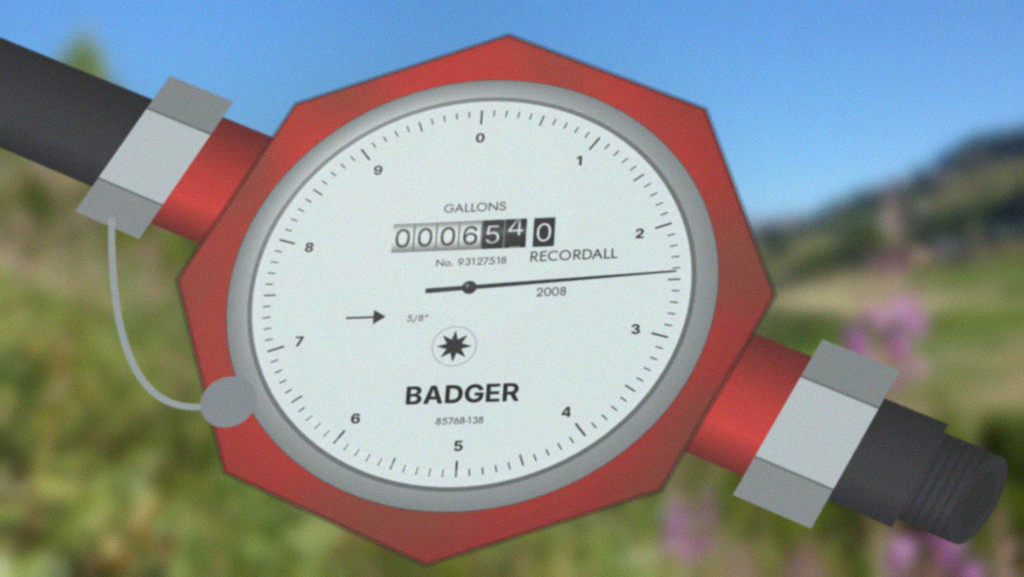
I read 6542.4 gal
